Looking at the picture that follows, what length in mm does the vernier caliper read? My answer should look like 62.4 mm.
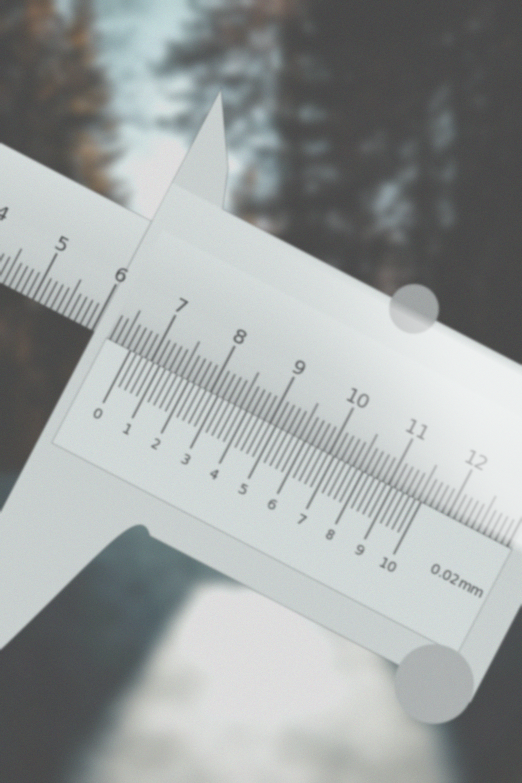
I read 66.5 mm
